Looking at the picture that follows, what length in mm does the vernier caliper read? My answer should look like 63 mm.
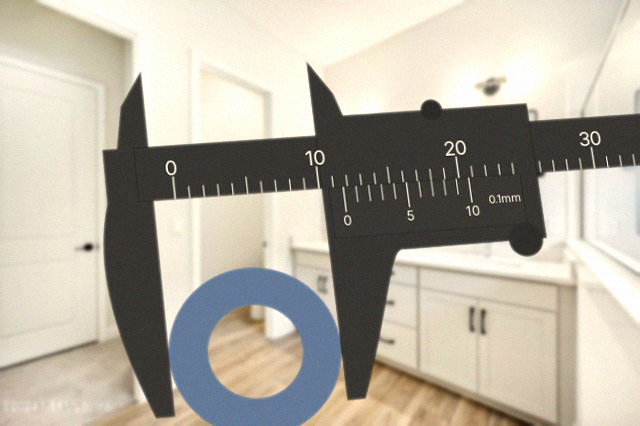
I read 11.7 mm
